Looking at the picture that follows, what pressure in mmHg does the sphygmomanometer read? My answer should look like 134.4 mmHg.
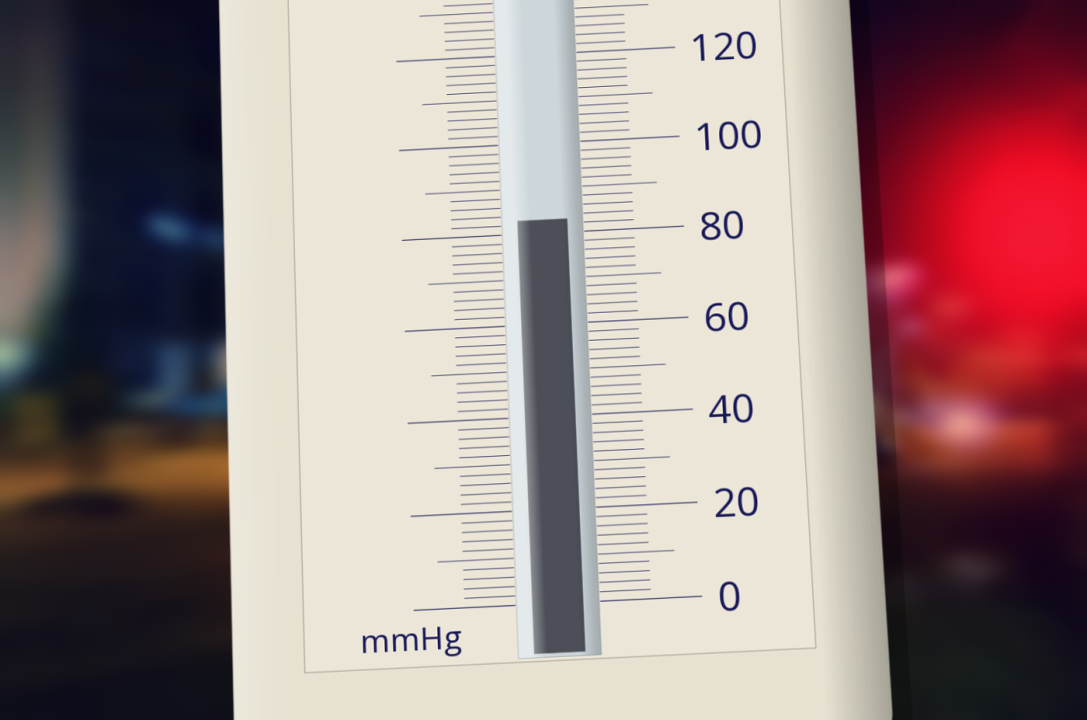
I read 83 mmHg
